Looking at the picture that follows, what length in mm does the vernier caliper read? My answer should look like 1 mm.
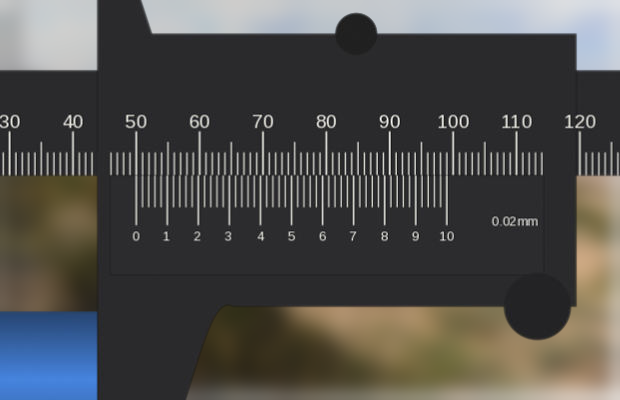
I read 50.0 mm
